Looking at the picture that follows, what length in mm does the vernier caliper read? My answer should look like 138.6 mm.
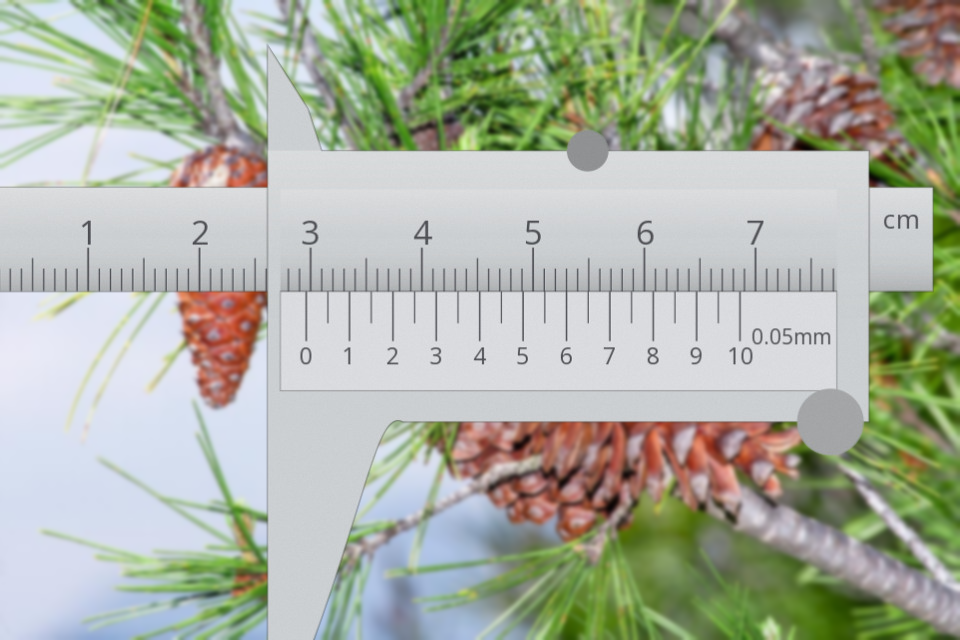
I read 29.6 mm
